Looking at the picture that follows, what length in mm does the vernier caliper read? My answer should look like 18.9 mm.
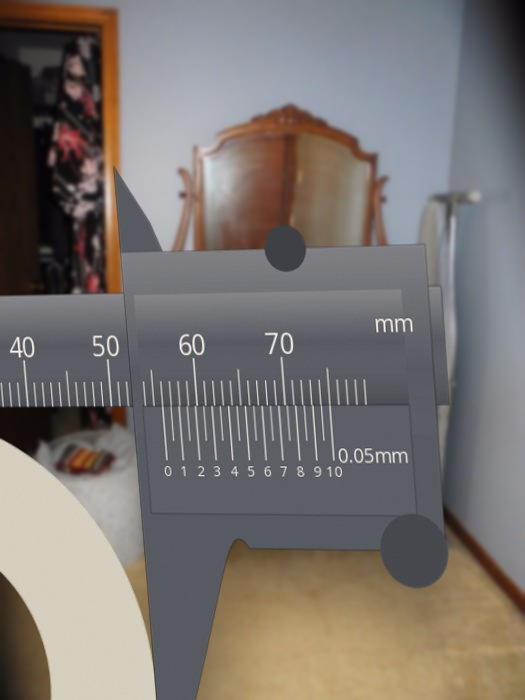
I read 56.0 mm
